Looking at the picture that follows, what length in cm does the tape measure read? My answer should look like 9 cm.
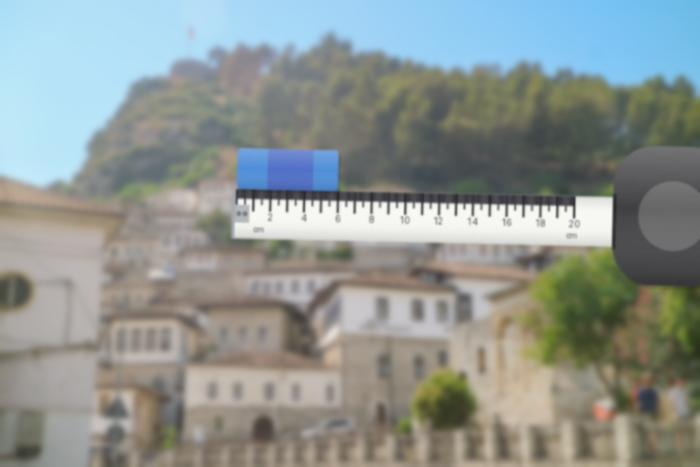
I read 6 cm
